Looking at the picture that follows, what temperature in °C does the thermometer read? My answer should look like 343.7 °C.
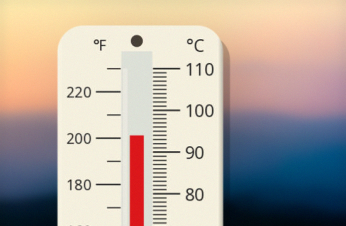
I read 94 °C
